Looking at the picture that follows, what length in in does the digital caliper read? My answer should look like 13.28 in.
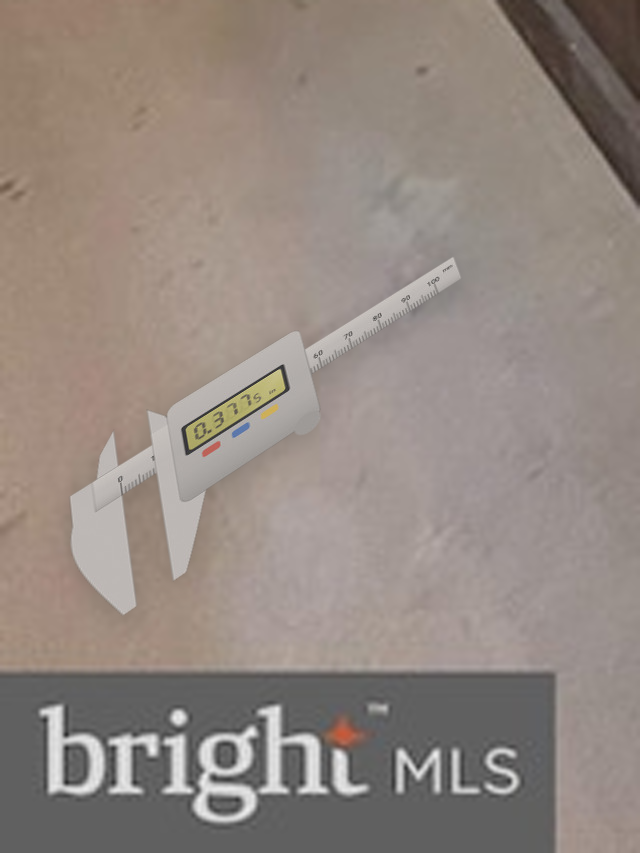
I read 0.3775 in
